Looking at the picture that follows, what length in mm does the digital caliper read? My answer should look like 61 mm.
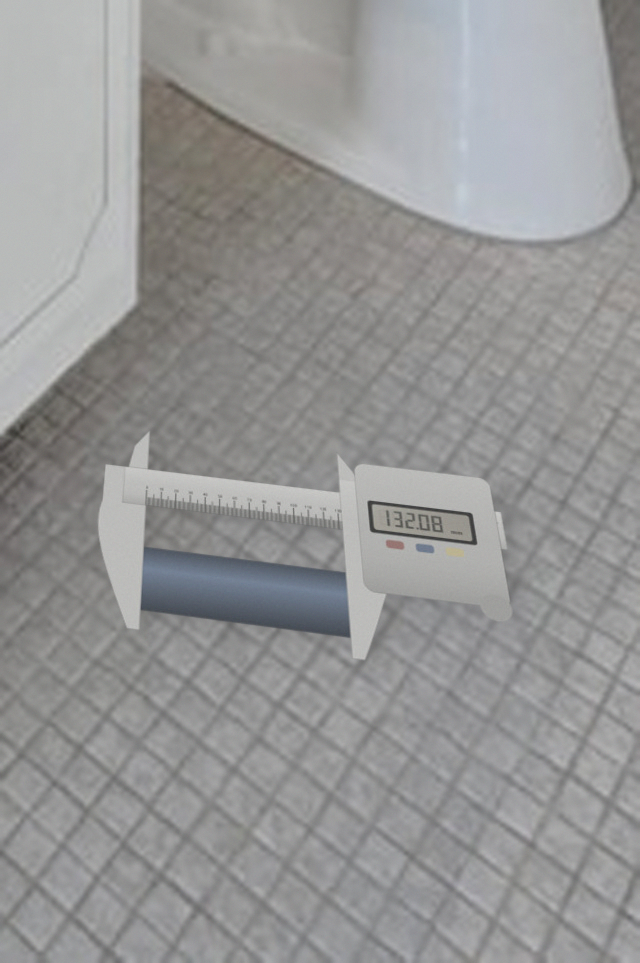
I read 132.08 mm
